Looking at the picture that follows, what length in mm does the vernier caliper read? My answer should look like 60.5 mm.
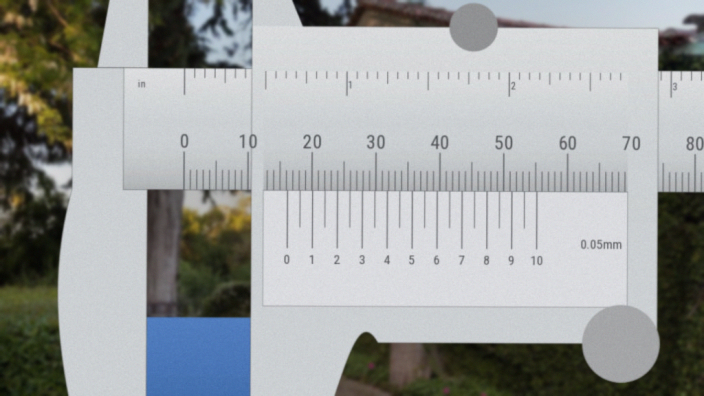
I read 16.2 mm
